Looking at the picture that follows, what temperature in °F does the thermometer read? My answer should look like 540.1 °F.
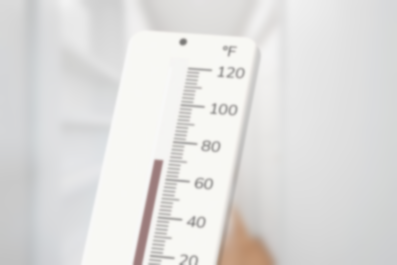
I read 70 °F
